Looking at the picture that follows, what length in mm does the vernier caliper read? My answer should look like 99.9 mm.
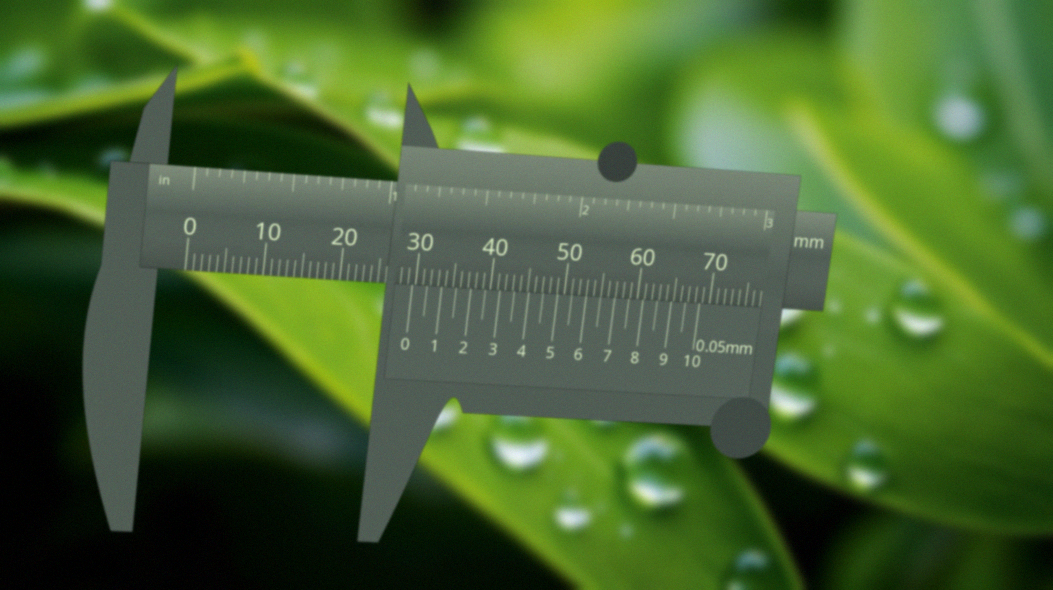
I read 29.6 mm
